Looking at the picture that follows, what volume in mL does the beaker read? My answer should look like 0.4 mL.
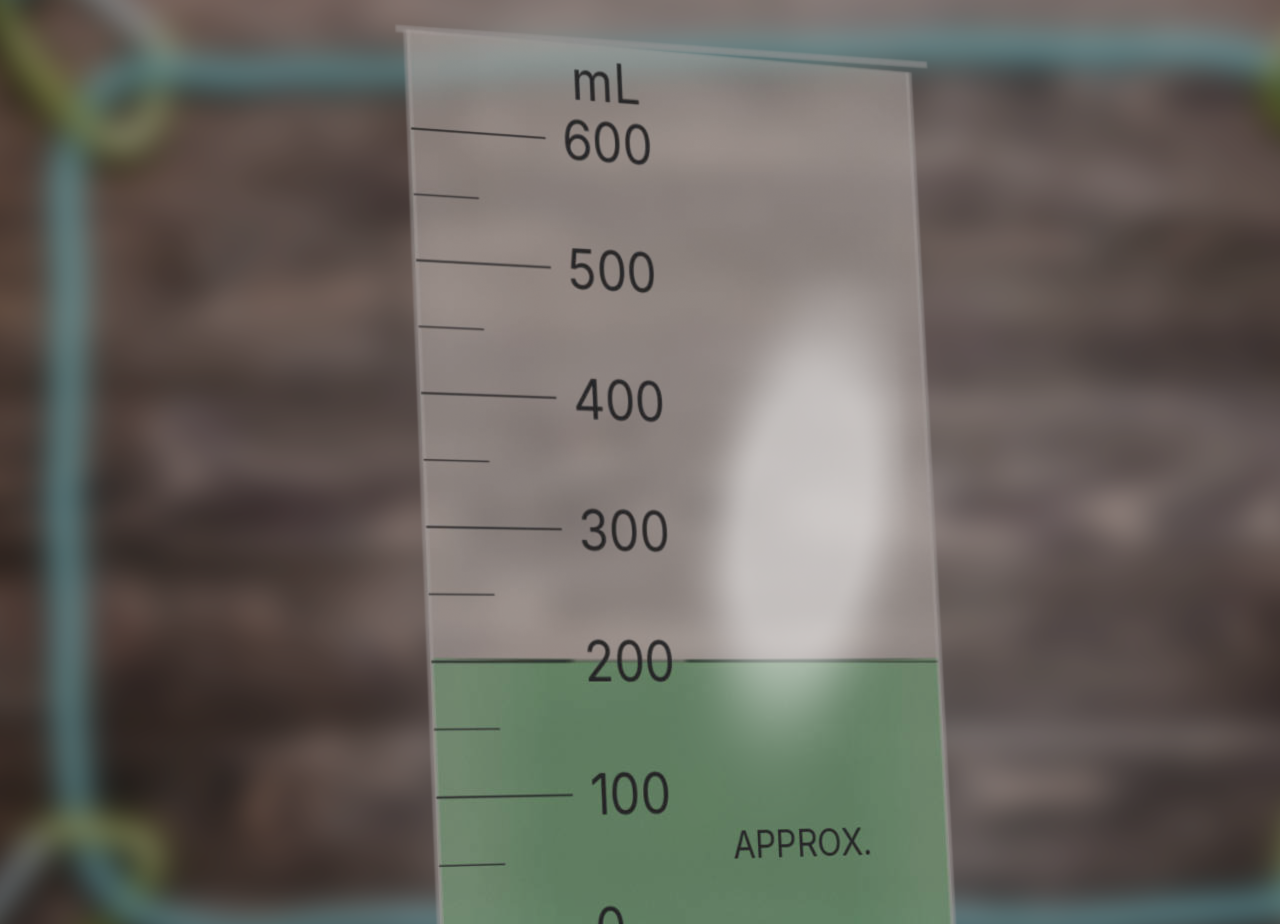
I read 200 mL
